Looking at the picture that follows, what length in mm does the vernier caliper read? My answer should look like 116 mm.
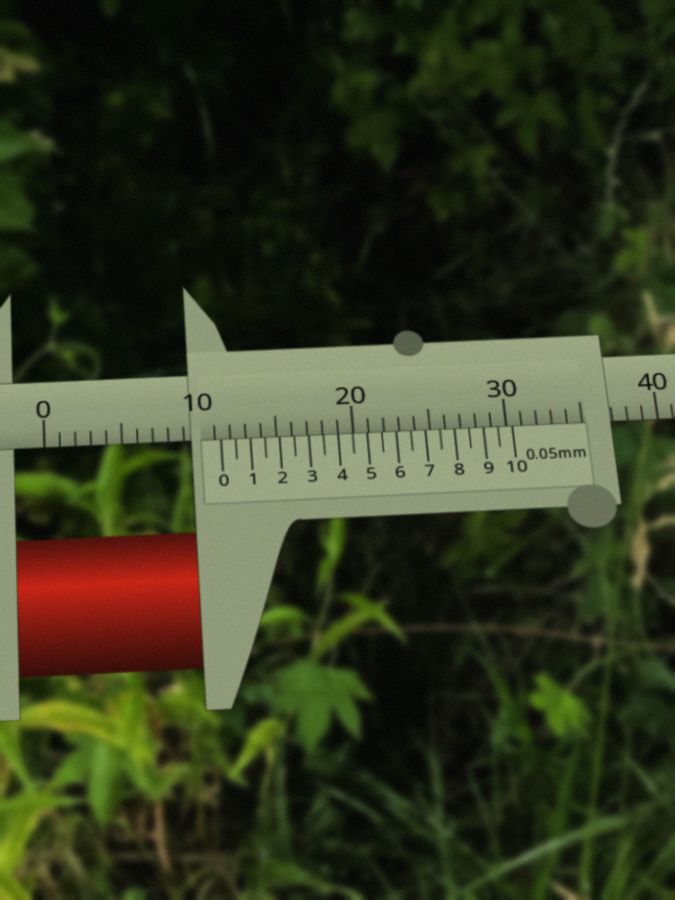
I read 11.4 mm
